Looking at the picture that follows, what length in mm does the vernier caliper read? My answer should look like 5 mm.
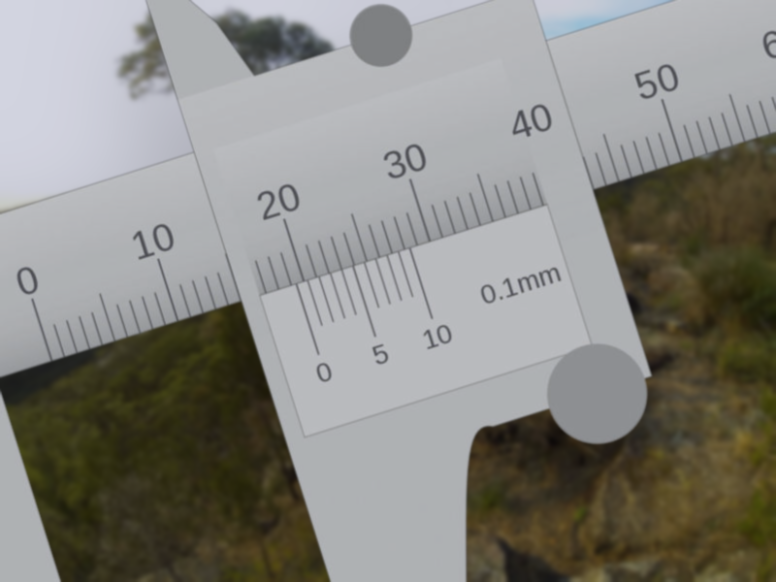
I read 19.4 mm
